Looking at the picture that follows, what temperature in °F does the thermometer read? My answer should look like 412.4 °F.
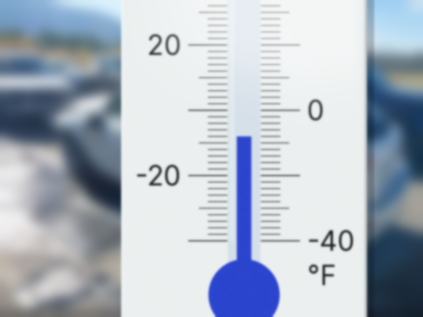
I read -8 °F
